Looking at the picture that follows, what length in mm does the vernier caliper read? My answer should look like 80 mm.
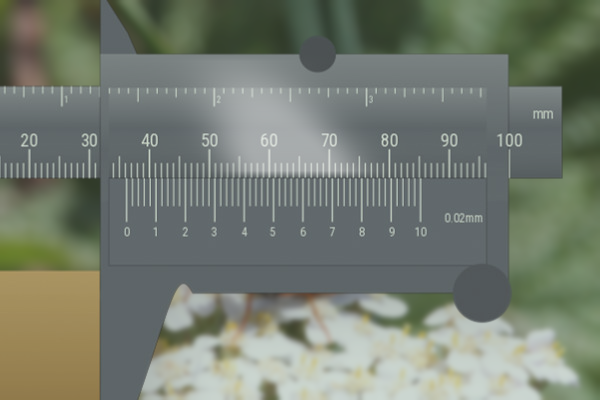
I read 36.2 mm
